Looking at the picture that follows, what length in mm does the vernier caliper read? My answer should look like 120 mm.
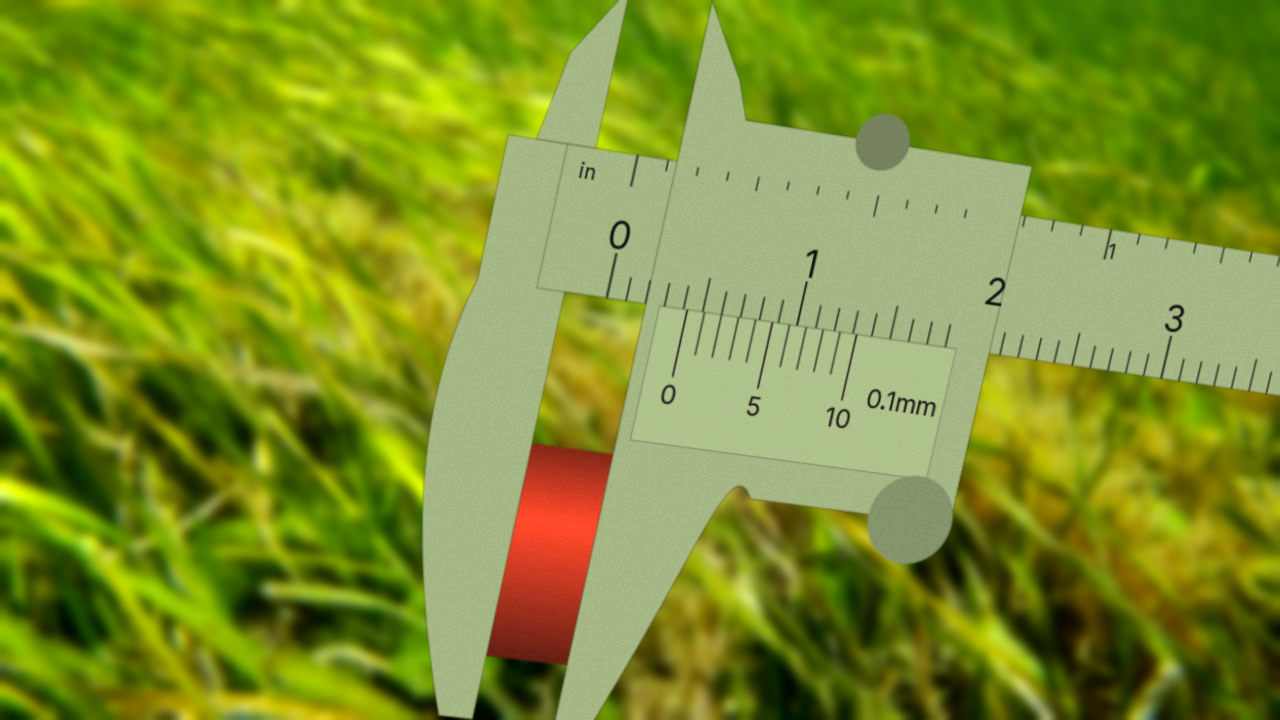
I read 4.2 mm
